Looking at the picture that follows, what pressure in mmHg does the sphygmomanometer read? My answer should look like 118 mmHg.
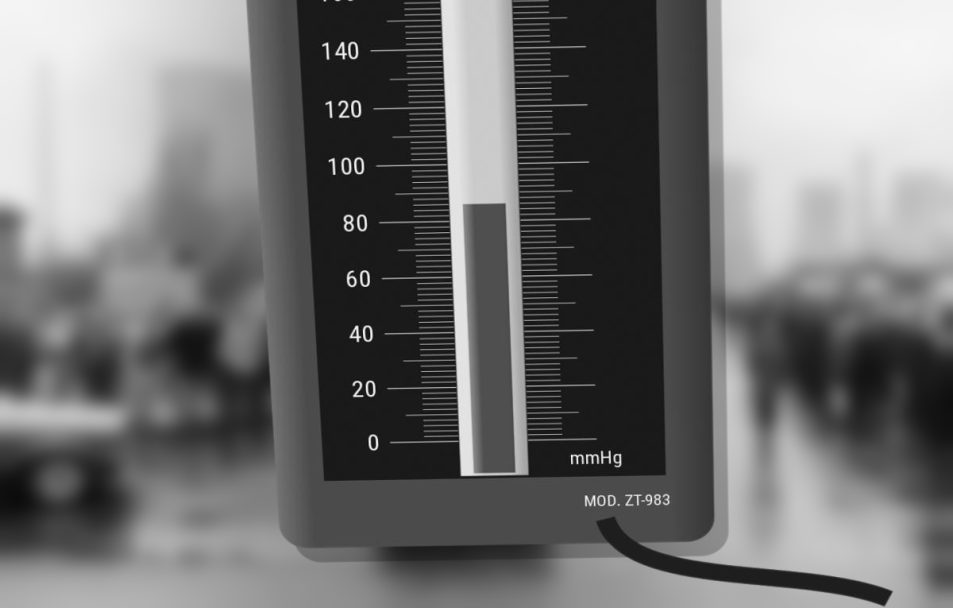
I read 86 mmHg
